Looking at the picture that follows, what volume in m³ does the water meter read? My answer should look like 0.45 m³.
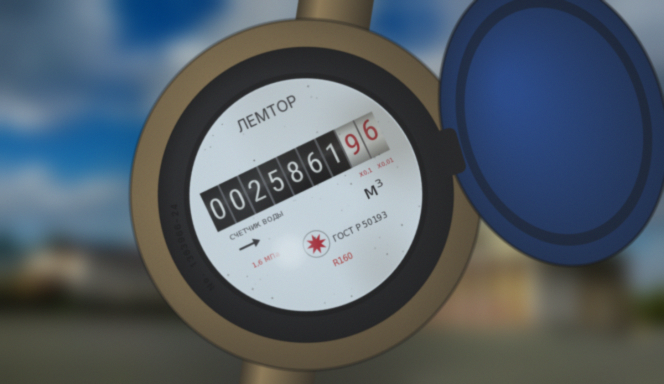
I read 25861.96 m³
